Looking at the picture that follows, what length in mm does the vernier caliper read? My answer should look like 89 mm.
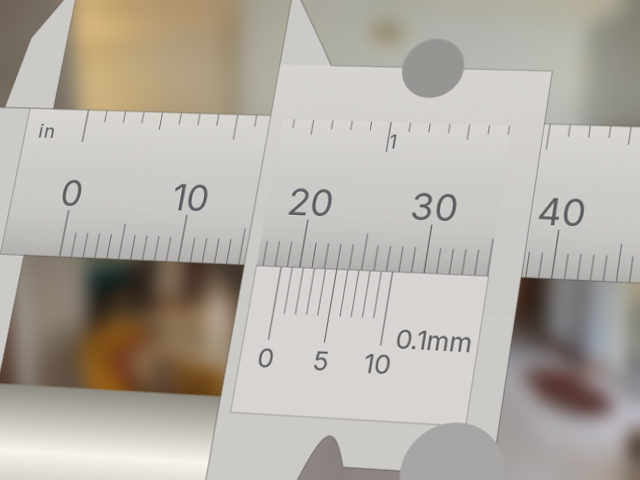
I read 18.5 mm
